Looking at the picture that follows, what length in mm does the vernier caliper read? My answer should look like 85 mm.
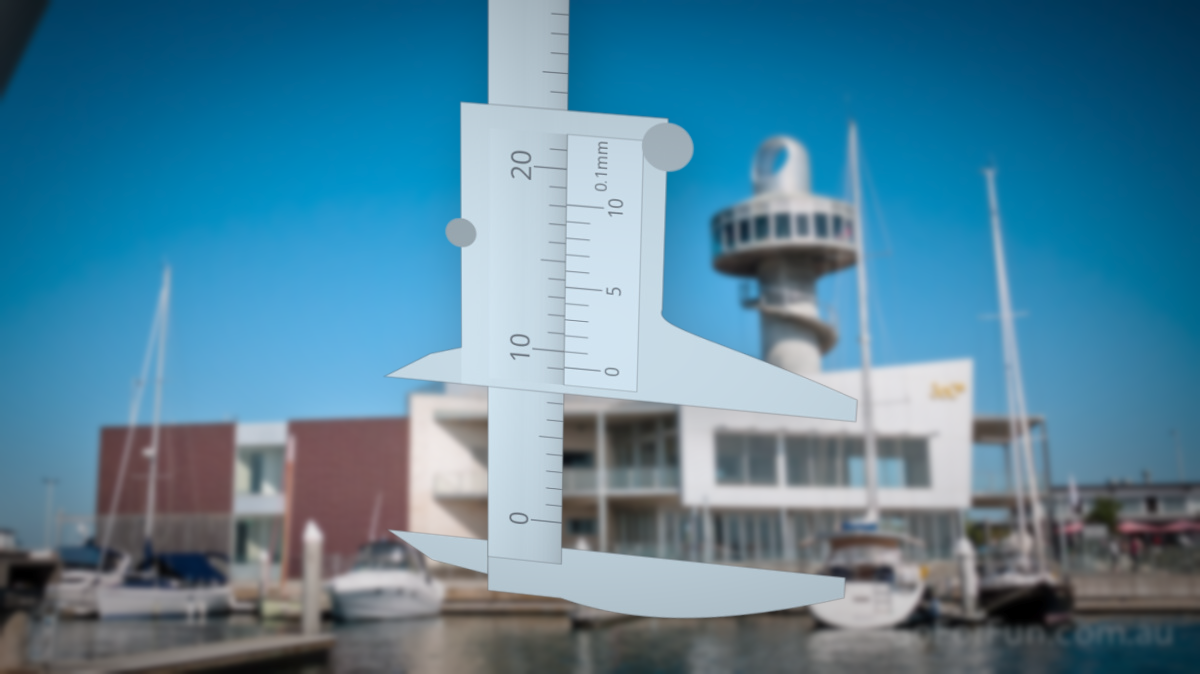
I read 9.1 mm
